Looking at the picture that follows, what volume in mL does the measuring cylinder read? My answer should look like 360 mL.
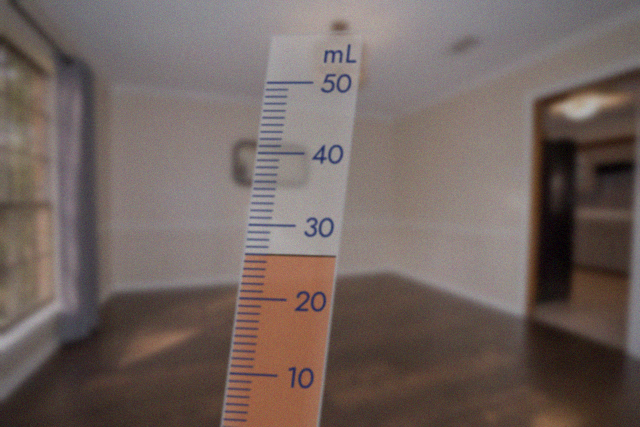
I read 26 mL
